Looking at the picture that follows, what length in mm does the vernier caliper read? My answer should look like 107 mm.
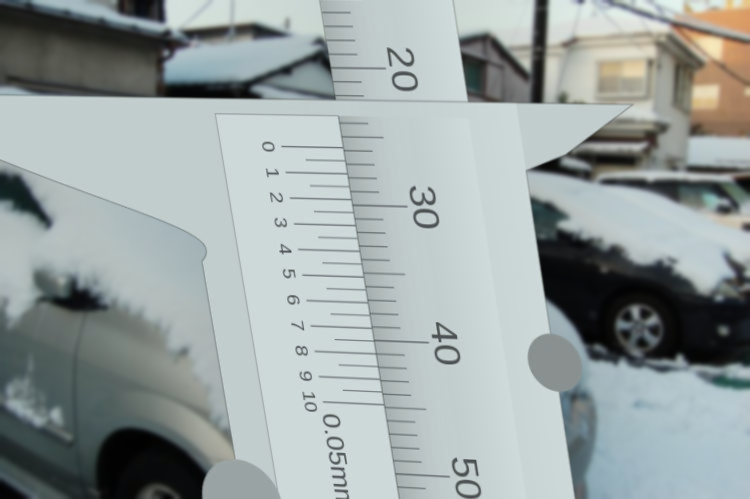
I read 25.8 mm
